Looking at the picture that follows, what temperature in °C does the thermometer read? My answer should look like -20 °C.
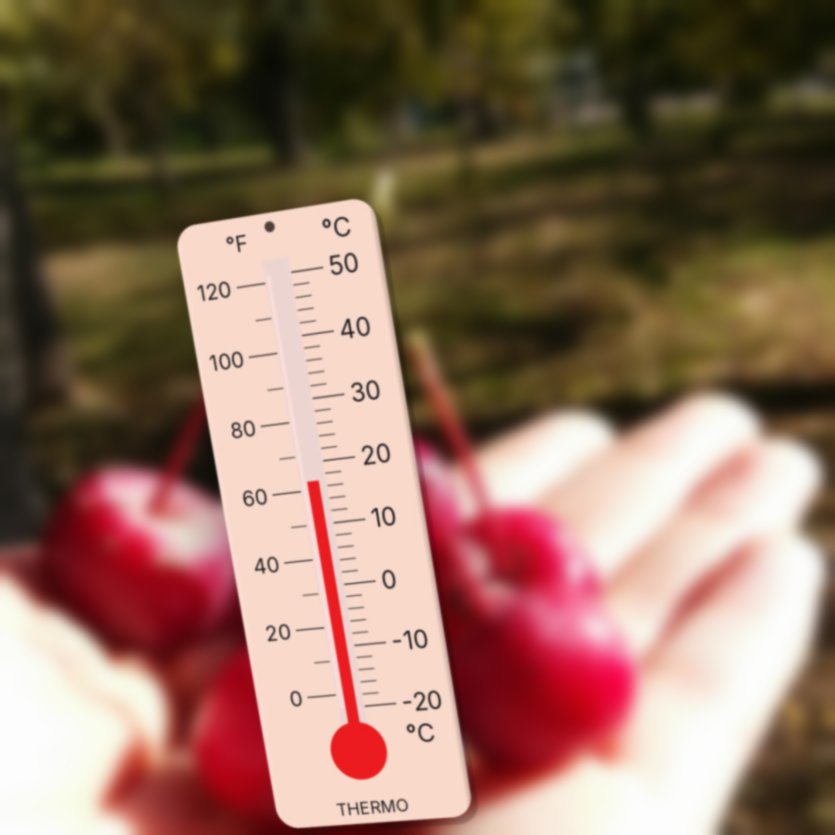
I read 17 °C
